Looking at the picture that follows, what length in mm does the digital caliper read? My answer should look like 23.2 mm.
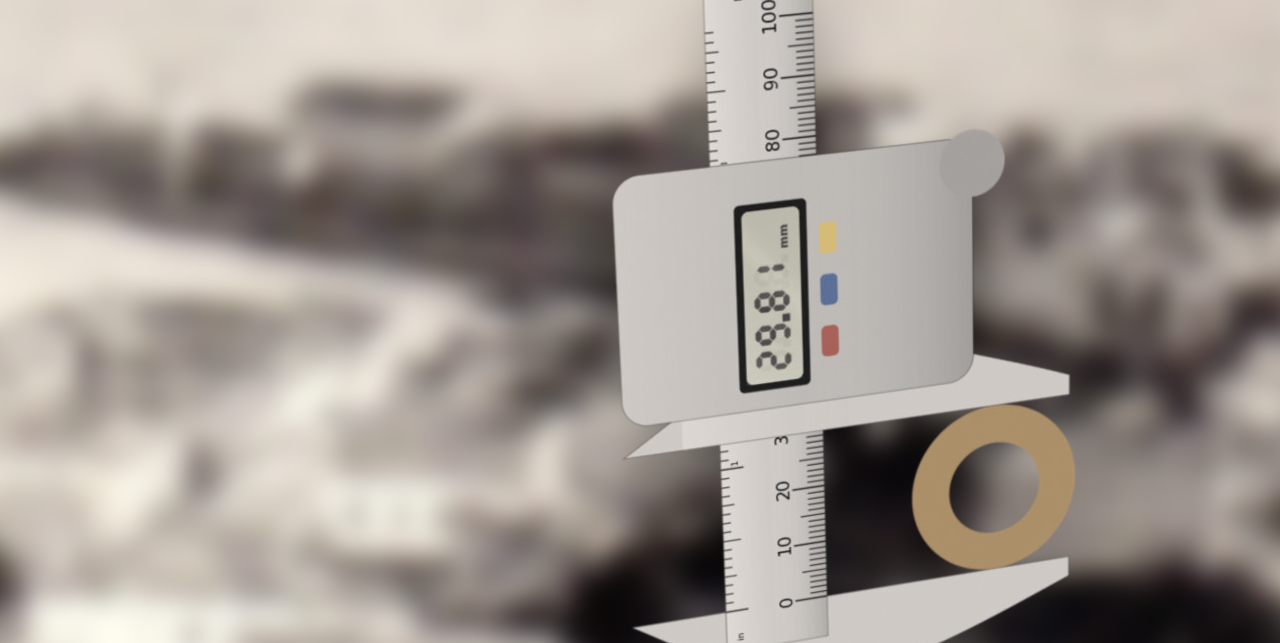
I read 29.81 mm
